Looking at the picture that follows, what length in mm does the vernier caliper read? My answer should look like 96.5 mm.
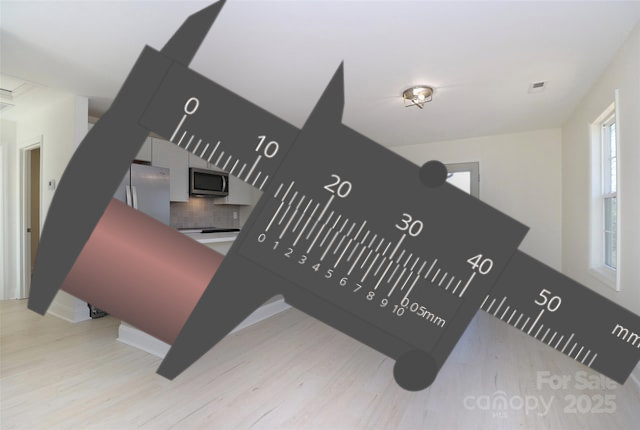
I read 15.2 mm
